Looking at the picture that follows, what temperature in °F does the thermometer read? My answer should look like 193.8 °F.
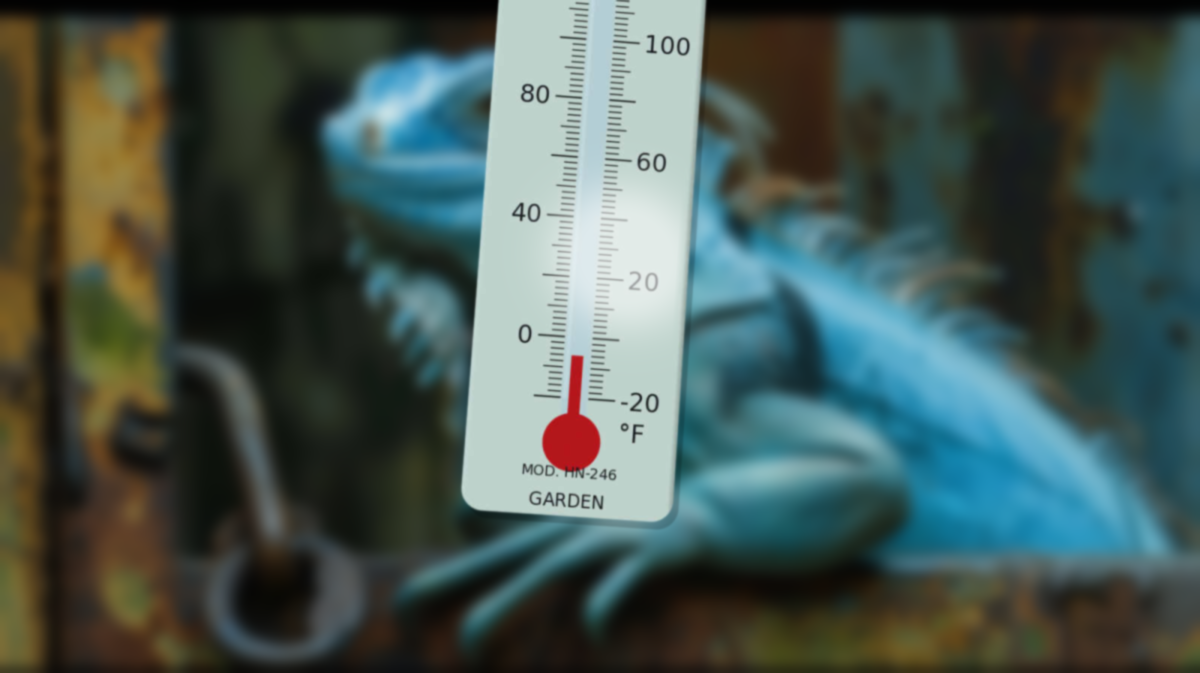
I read -6 °F
